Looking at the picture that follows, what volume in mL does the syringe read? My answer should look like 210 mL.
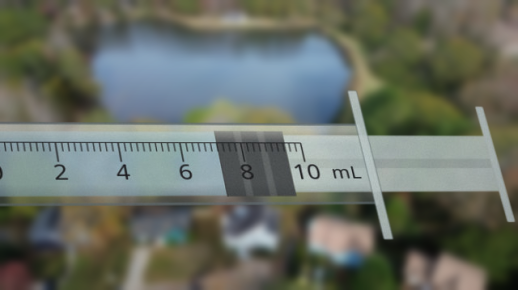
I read 7.2 mL
